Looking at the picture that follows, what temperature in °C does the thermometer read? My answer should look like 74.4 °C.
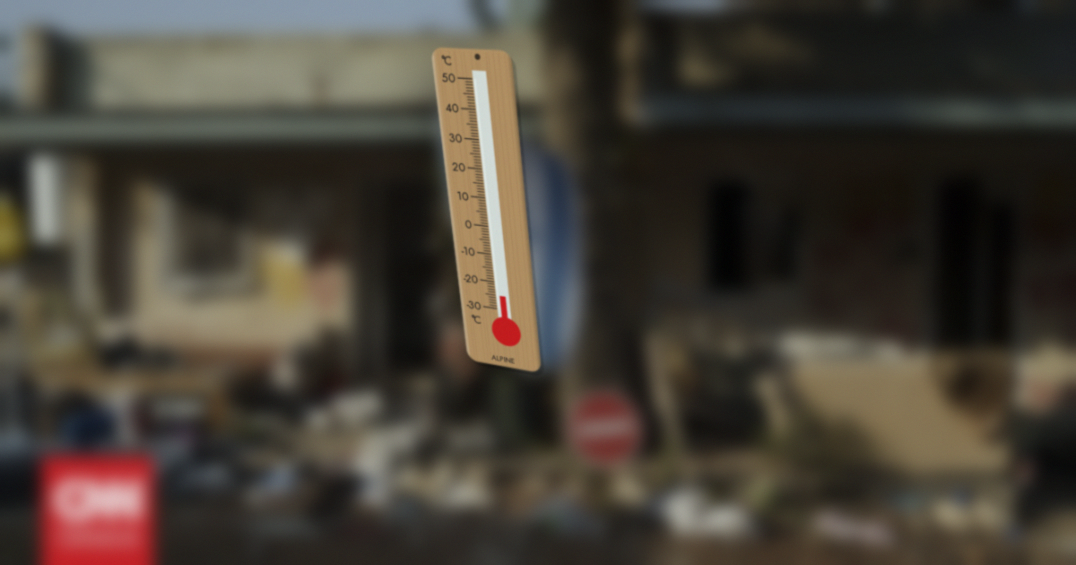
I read -25 °C
